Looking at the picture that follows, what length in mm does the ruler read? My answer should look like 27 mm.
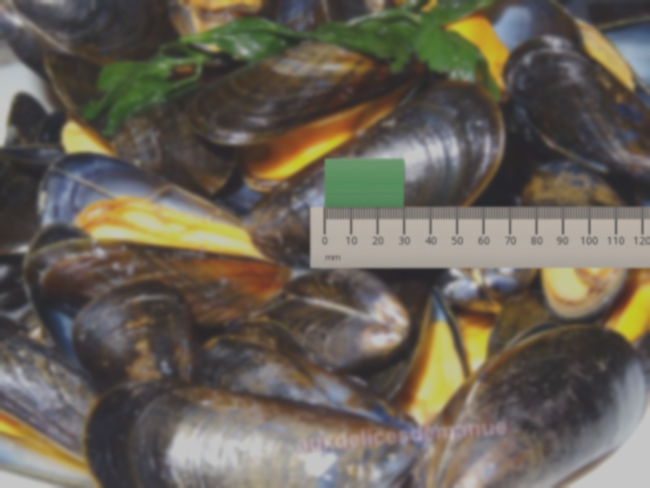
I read 30 mm
